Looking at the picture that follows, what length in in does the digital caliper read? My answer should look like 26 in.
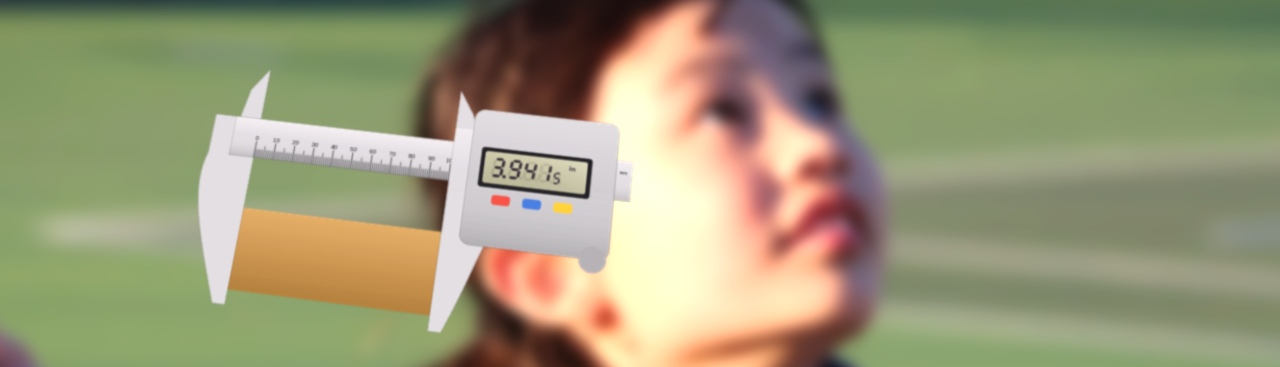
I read 3.9415 in
